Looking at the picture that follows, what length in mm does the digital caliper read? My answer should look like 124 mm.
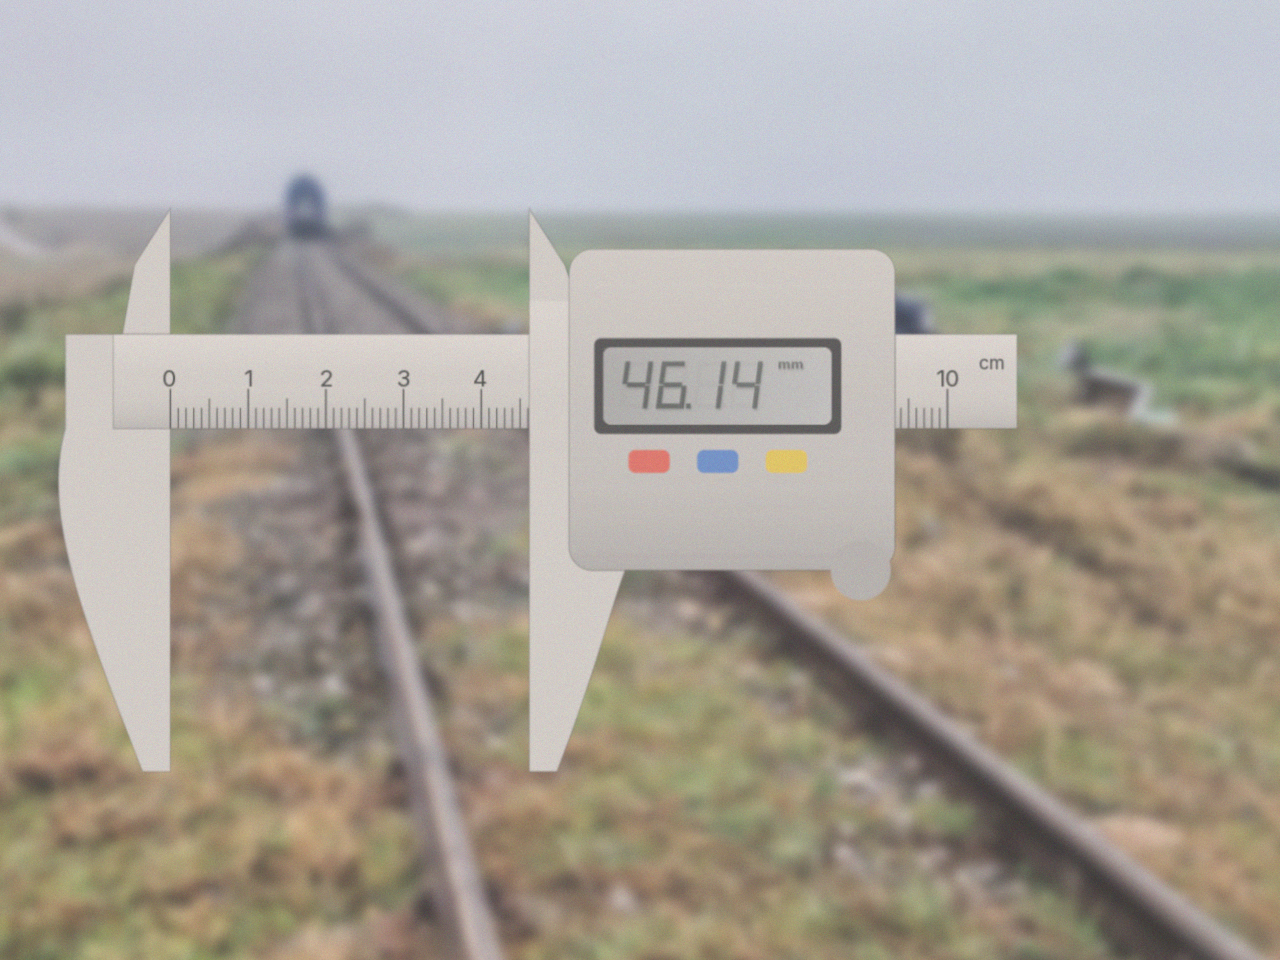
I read 46.14 mm
